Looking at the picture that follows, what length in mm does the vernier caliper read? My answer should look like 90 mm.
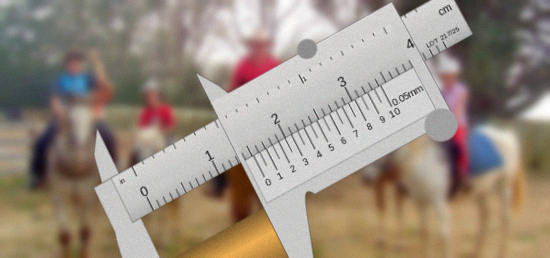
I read 15.2 mm
